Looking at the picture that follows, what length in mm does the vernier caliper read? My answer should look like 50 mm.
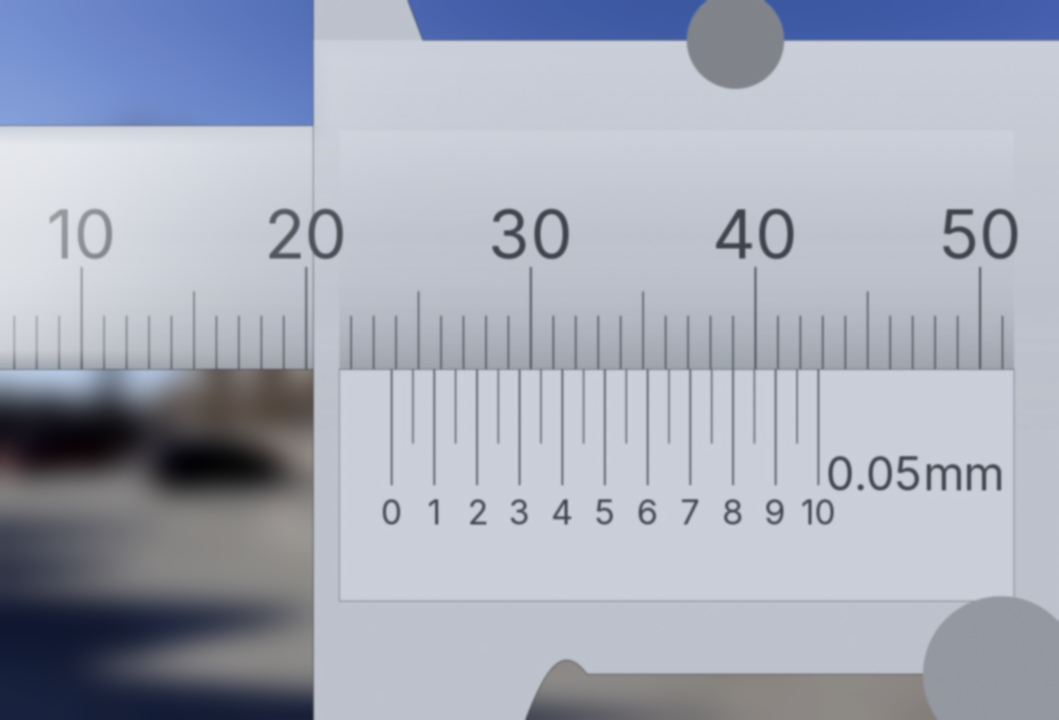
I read 23.8 mm
